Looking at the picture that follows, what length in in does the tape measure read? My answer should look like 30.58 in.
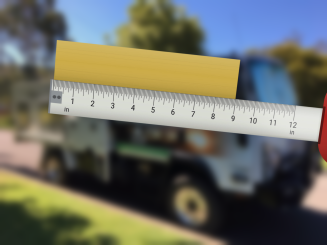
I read 9 in
